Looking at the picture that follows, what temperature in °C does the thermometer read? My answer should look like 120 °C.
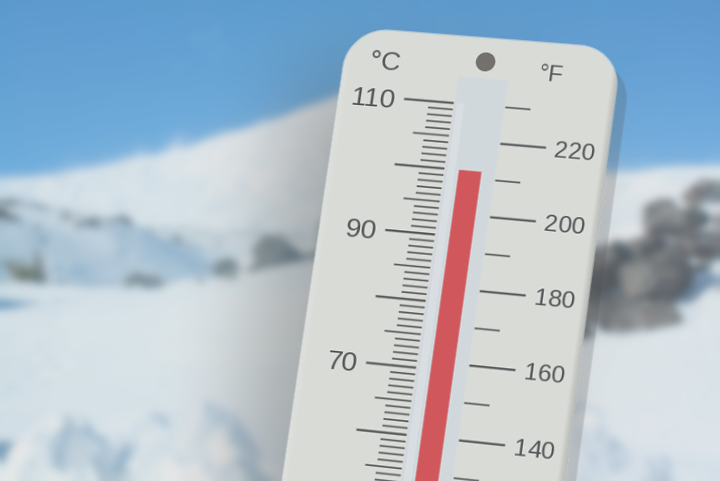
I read 100 °C
